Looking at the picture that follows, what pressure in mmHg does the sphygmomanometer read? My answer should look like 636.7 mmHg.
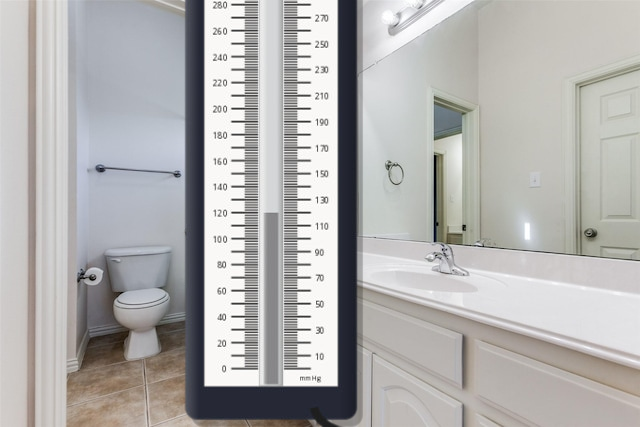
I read 120 mmHg
